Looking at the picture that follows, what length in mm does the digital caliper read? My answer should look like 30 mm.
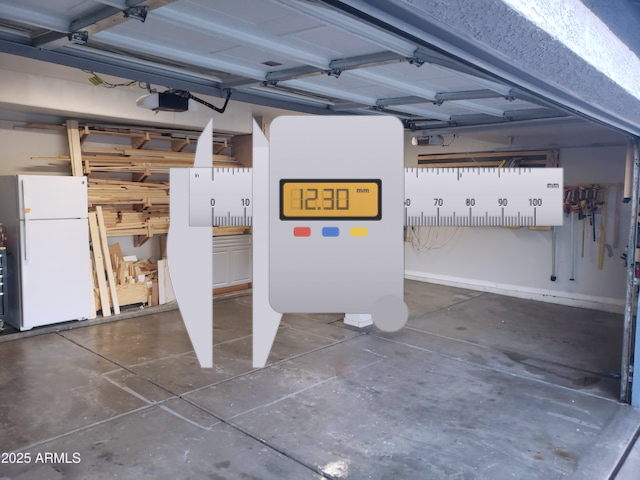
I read 12.30 mm
